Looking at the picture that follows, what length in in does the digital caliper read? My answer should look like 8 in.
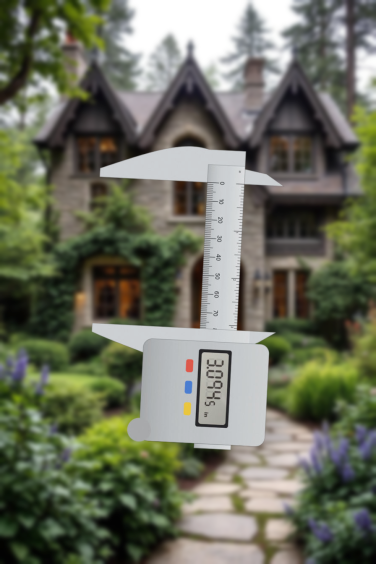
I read 3.0945 in
